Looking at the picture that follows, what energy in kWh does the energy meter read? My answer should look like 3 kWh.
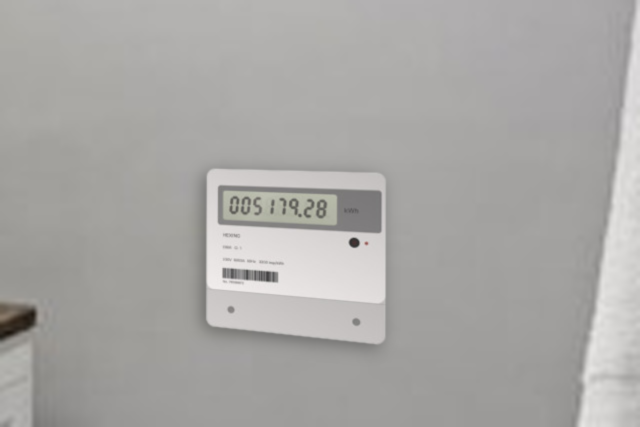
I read 5179.28 kWh
